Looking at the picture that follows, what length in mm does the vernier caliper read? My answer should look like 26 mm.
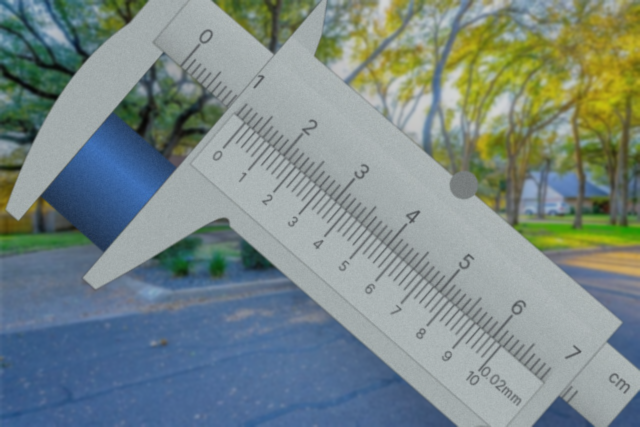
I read 12.6 mm
